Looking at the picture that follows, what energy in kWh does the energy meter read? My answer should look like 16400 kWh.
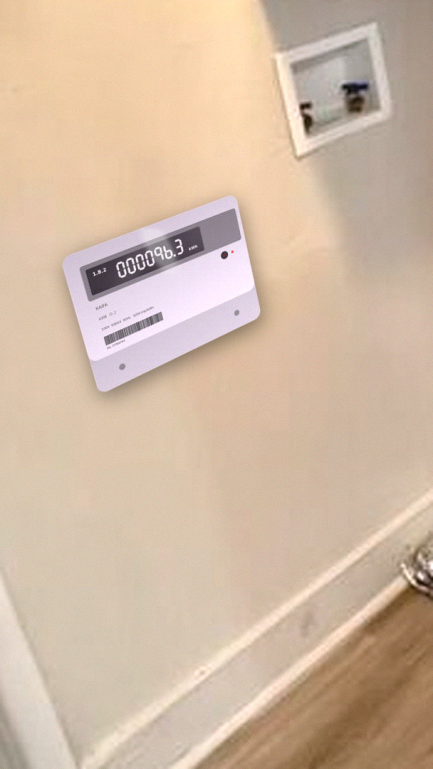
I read 96.3 kWh
